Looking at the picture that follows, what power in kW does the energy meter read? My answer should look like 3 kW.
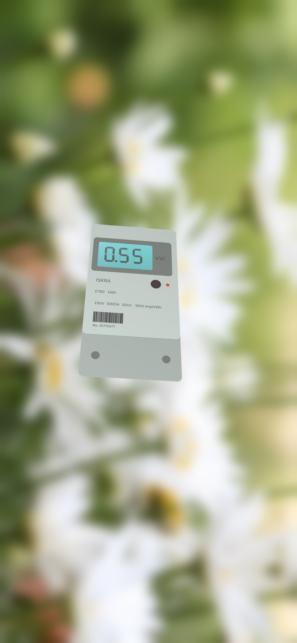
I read 0.55 kW
